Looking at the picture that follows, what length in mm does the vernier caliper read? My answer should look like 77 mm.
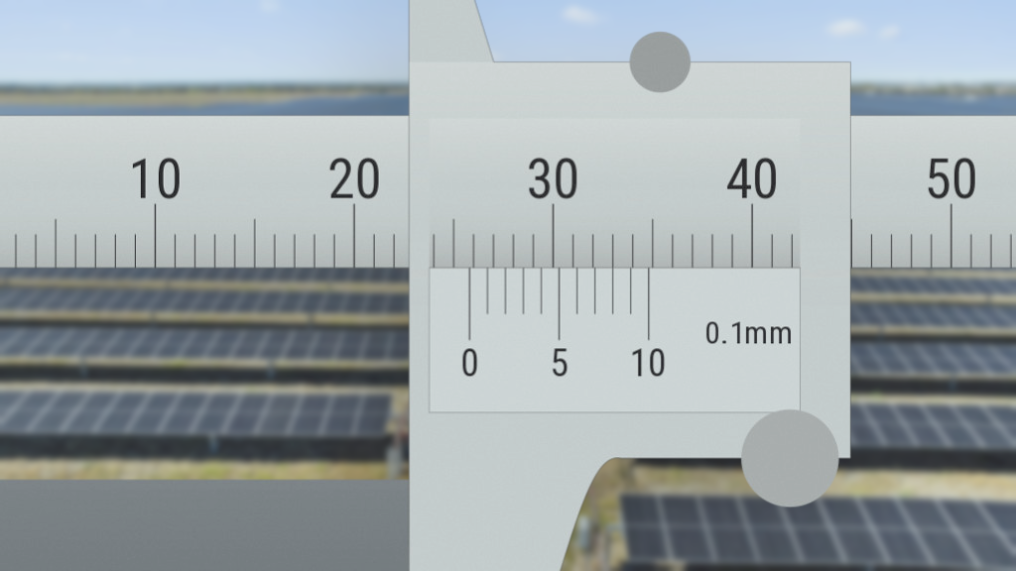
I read 25.8 mm
